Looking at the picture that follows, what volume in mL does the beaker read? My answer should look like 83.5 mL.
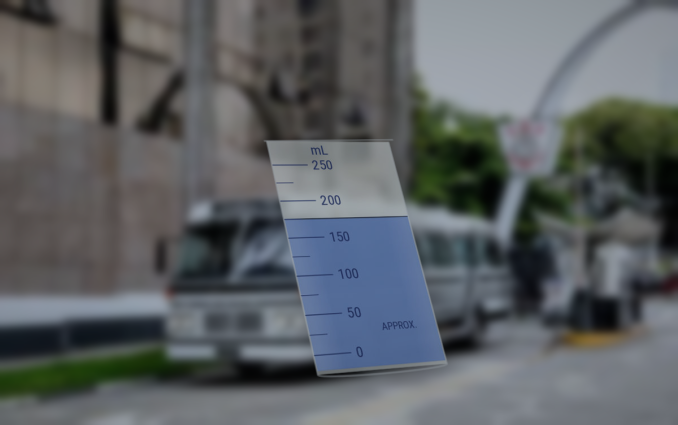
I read 175 mL
